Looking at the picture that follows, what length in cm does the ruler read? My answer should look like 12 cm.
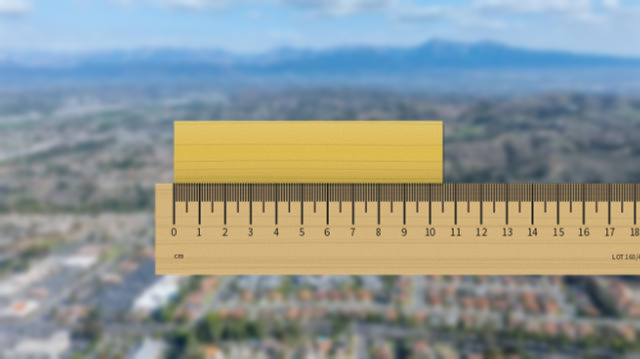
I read 10.5 cm
